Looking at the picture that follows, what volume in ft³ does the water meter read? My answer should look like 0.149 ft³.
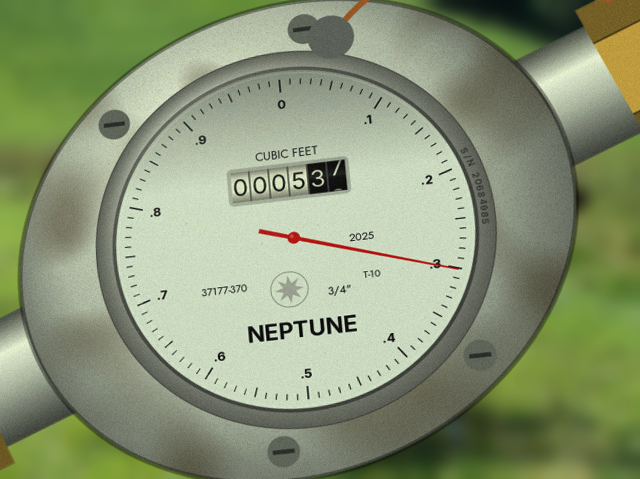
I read 537.30 ft³
